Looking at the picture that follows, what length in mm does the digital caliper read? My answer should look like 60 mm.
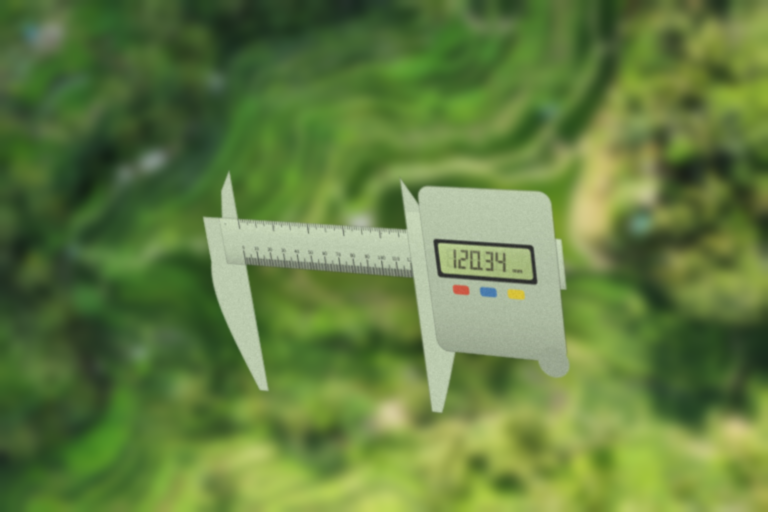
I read 120.34 mm
